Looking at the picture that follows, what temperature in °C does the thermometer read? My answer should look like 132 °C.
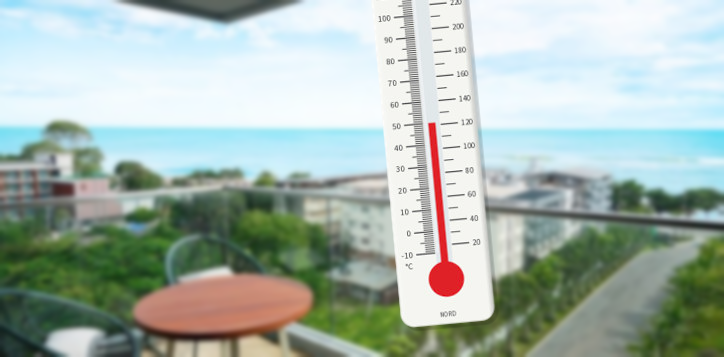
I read 50 °C
